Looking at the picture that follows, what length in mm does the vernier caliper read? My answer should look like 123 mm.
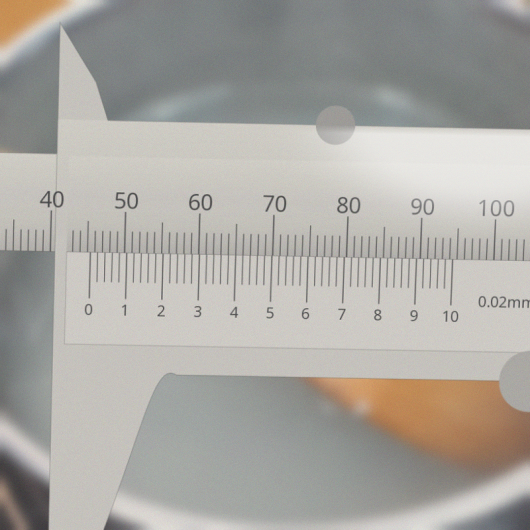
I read 45.4 mm
